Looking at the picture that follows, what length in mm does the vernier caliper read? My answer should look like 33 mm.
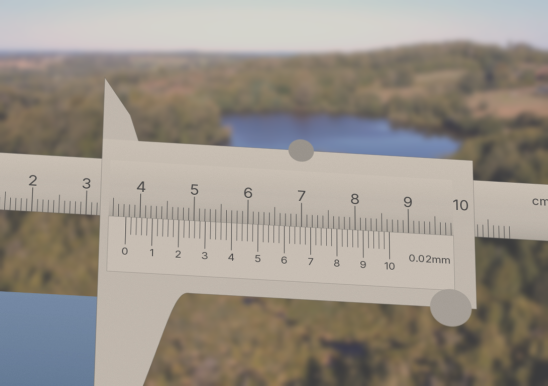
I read 37.4 mm
